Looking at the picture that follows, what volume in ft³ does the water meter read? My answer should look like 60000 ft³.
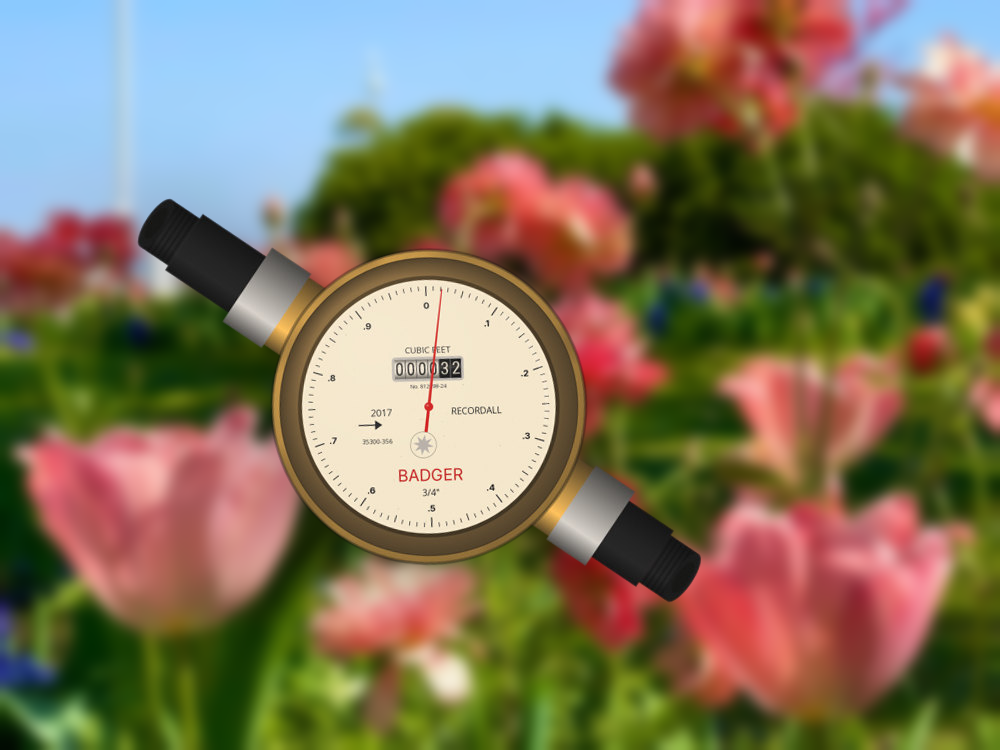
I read 32.02 ft³
